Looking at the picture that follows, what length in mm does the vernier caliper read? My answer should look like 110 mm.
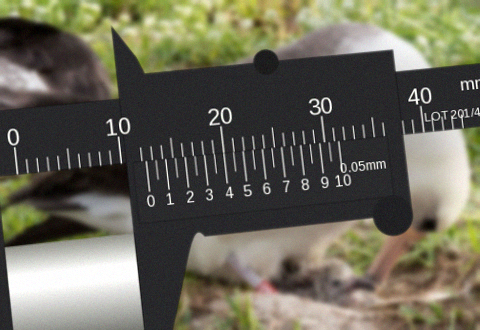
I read 12.4 mm
